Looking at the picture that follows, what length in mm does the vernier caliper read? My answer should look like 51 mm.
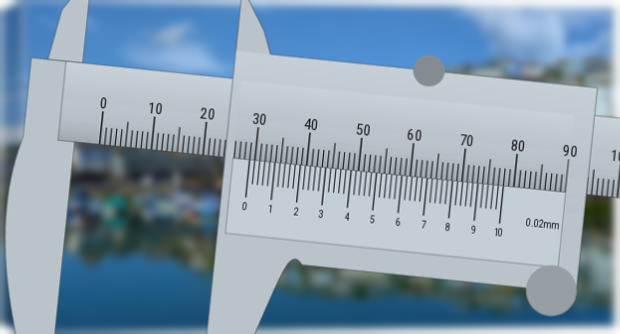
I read 29.0 mm
